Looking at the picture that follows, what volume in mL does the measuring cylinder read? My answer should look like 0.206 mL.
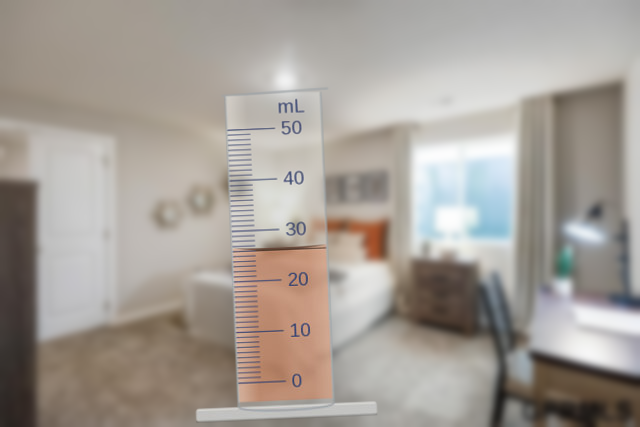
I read 26 mL
